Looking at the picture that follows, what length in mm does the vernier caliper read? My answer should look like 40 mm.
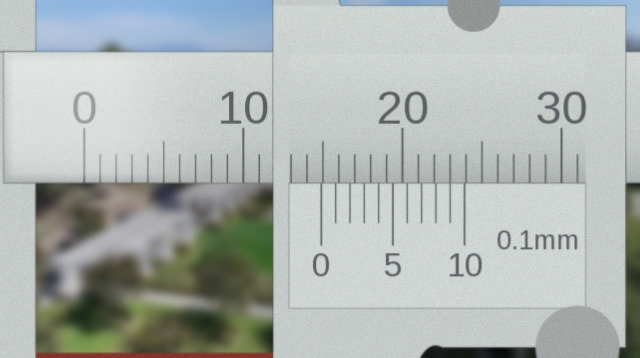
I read 14.9 mm
